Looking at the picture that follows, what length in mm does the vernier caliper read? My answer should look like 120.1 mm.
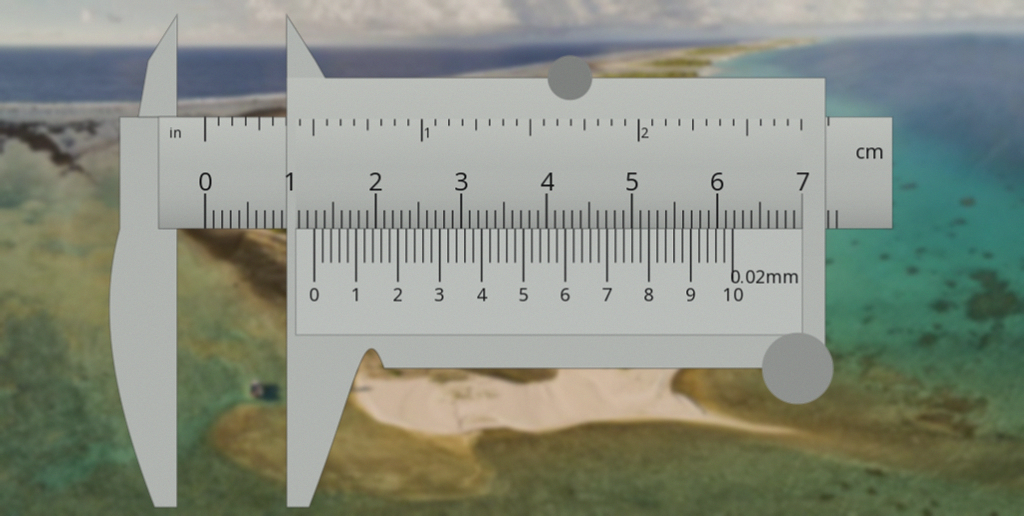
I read 12.8 mm
